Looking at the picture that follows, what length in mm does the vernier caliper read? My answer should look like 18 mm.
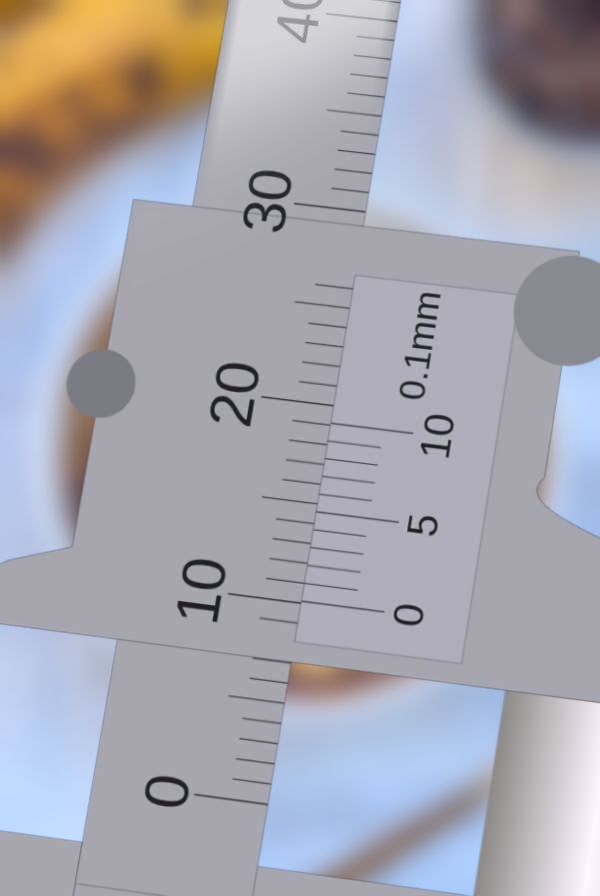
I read 10.1 mm
